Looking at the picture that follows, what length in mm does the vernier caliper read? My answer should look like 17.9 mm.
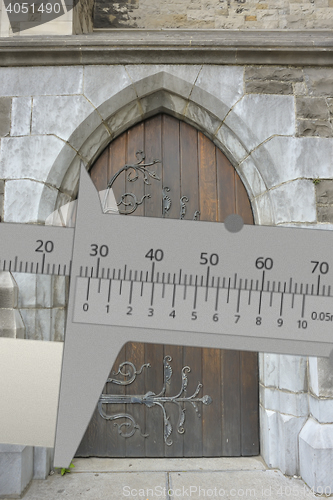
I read 28.6 mm
